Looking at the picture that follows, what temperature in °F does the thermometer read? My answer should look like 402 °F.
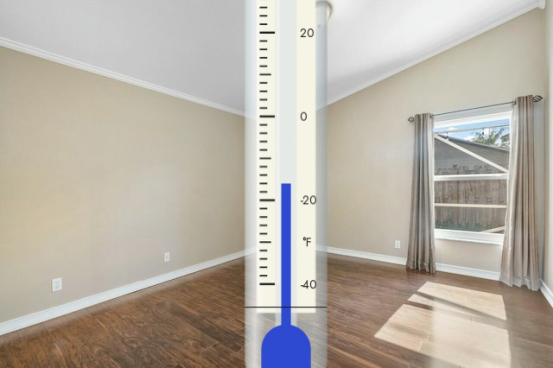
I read -16 °F
